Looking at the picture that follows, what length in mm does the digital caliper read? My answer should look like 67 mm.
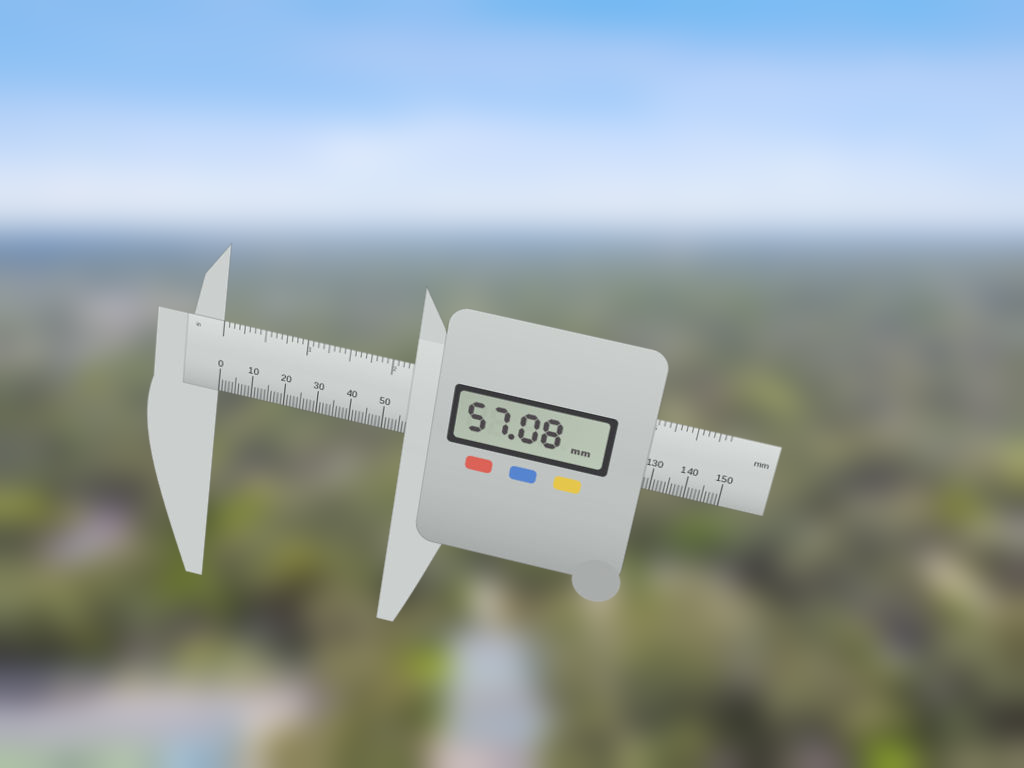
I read 57.08 mm
